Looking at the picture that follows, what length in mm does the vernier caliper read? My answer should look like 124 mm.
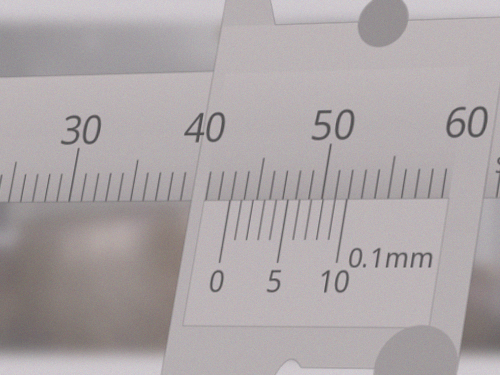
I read 42.9 mm
